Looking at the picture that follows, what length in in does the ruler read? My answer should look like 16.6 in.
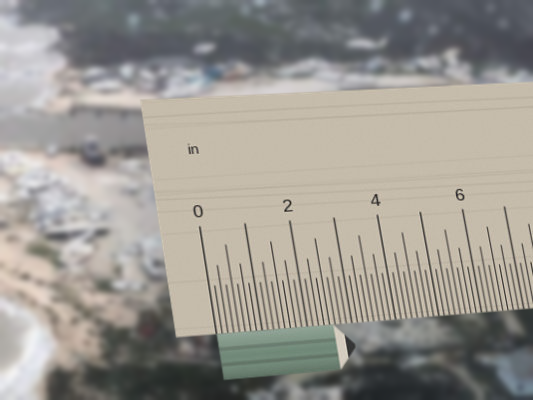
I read 3 in
